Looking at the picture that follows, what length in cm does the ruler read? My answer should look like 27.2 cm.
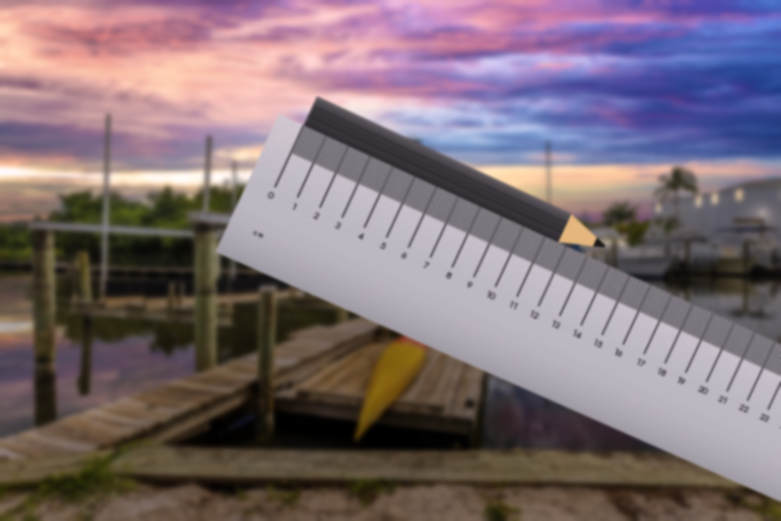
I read 13.5 cm
